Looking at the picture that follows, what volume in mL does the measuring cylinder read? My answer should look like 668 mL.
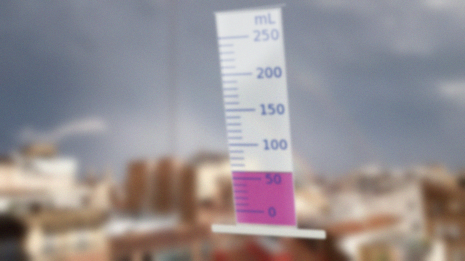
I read 60 mL
